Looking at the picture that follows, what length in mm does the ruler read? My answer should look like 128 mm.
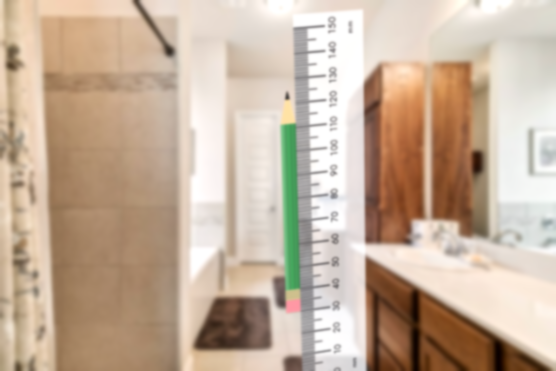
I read 95 mm
